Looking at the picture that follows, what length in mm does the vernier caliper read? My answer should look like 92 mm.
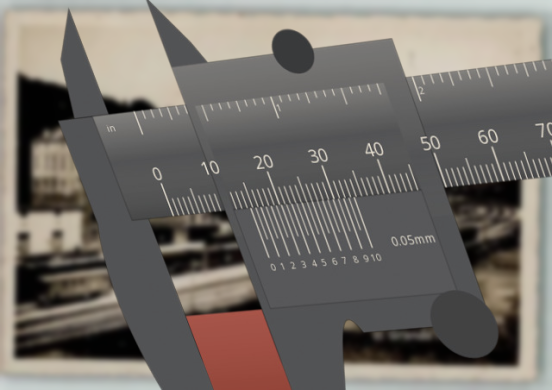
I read 14.6 mm
